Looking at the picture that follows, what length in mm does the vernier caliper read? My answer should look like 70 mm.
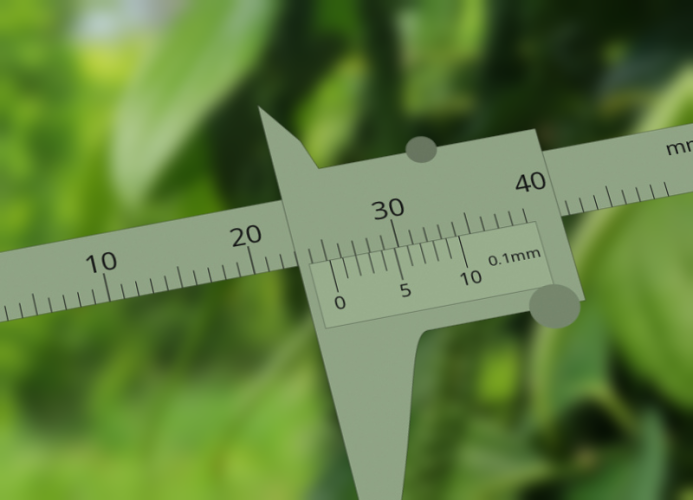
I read 25.2 mm
